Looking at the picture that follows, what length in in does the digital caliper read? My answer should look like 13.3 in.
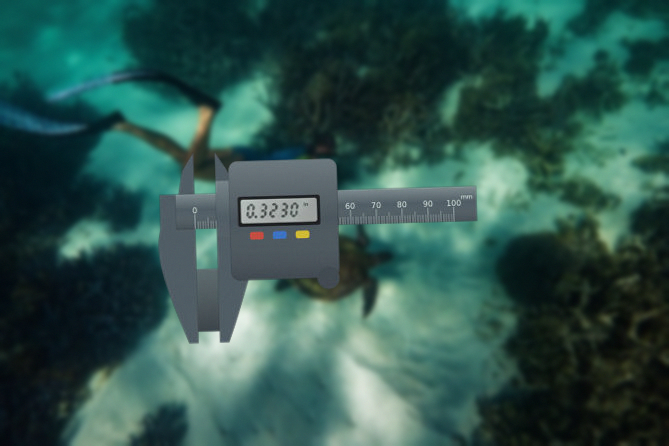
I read 0.3230 in
